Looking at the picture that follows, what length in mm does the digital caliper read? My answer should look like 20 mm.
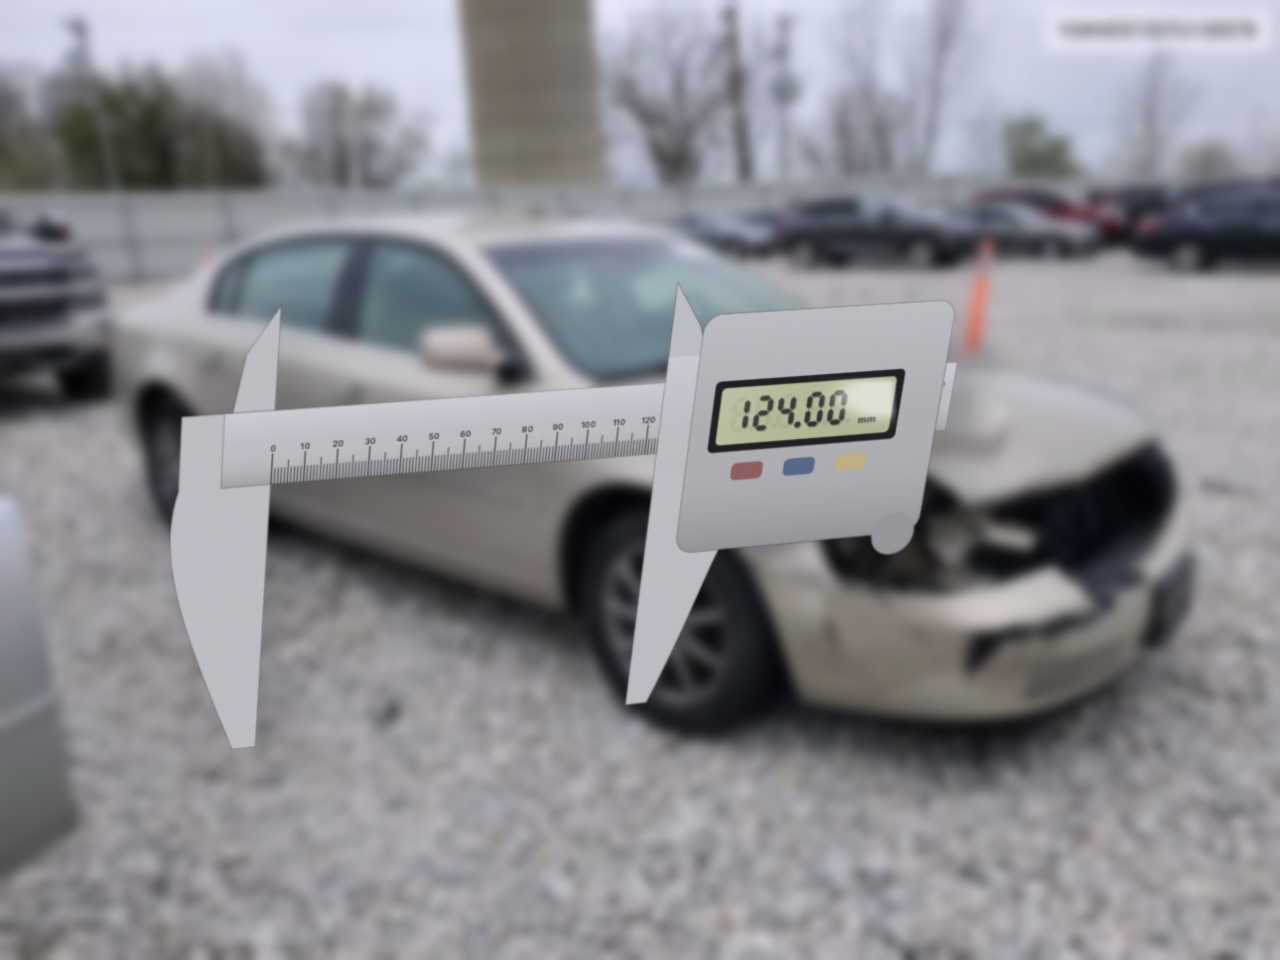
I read 124.00 mm
